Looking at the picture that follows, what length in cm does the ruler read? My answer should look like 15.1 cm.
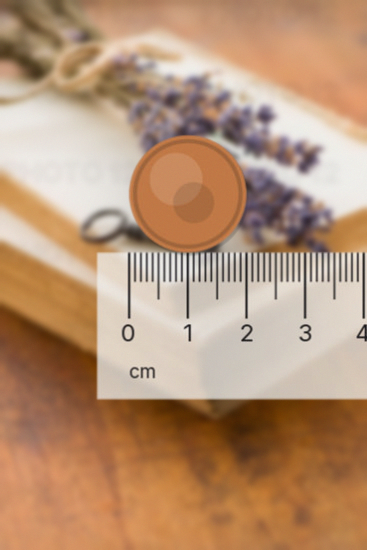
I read 2 cm
